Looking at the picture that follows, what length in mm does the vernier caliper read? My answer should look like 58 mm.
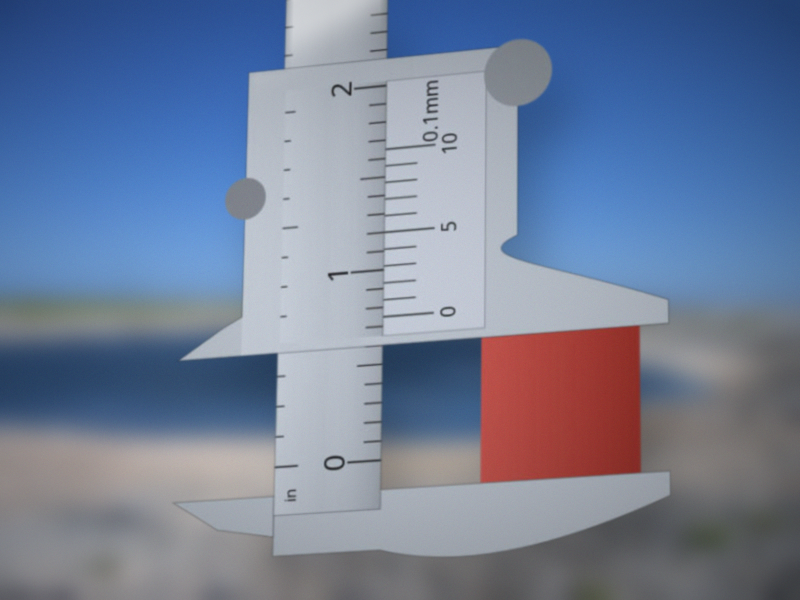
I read 7.5 mm
